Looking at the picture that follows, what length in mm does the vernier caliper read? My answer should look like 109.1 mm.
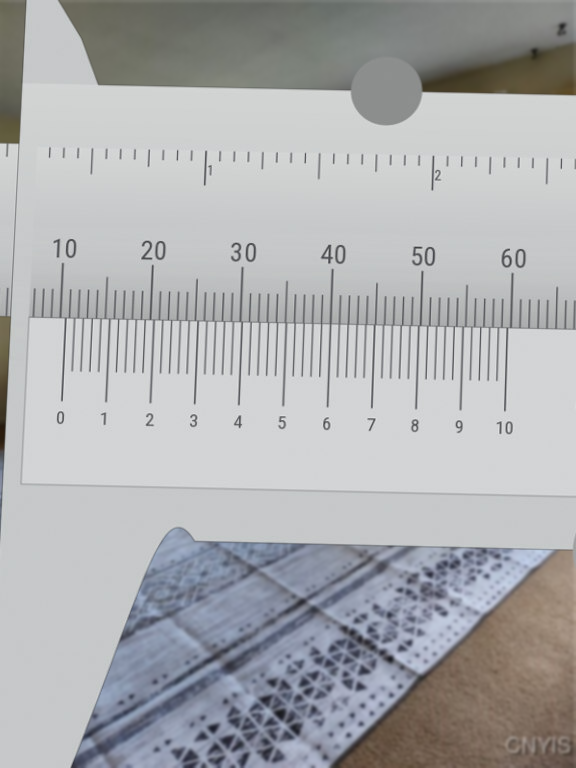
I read 10.6 mm
